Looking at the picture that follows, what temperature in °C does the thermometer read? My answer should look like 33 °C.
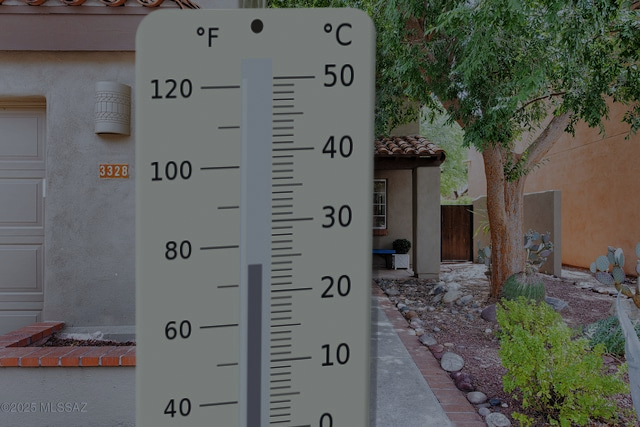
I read 24 °C
